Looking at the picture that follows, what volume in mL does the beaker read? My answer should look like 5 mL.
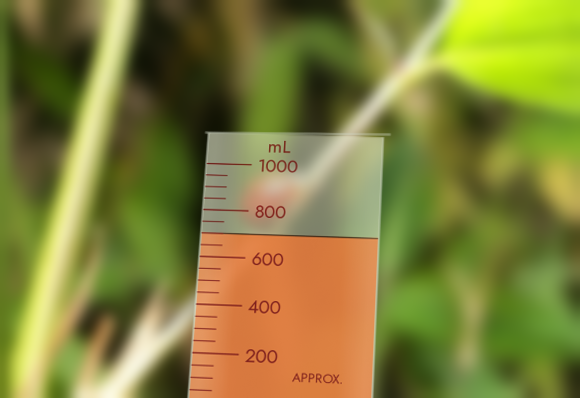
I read 700 mL
